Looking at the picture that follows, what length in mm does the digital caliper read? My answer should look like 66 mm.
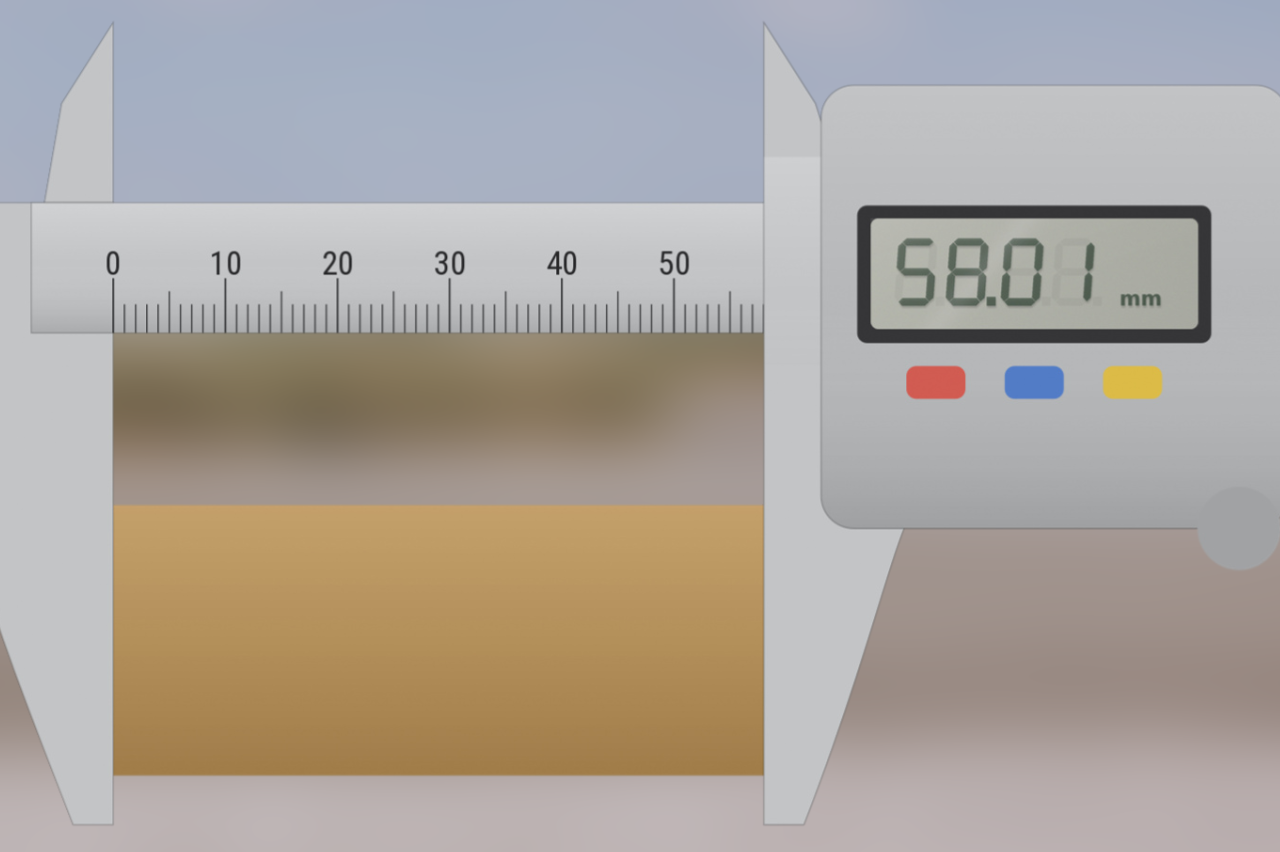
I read 58.01 mm
